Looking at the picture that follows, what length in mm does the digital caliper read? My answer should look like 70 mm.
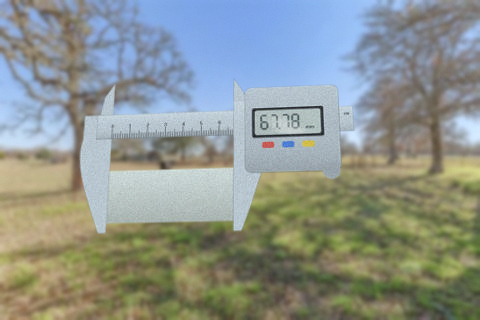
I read 67.78 mm
